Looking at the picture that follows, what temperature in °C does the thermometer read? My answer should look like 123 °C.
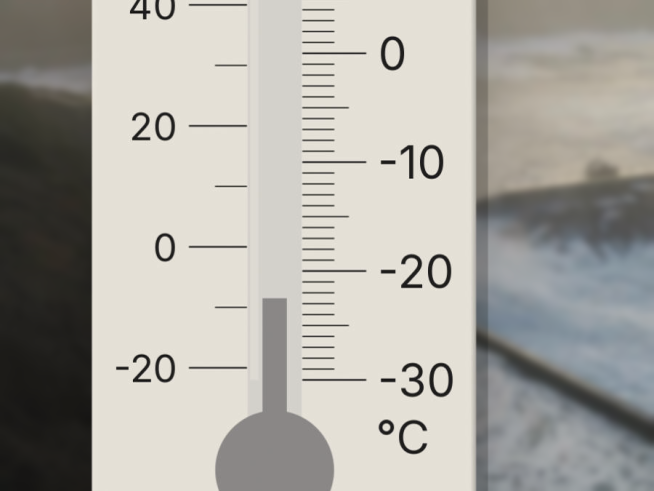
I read -22.5 °C
